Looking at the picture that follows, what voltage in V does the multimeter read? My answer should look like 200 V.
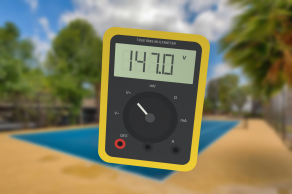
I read 147.0 V
